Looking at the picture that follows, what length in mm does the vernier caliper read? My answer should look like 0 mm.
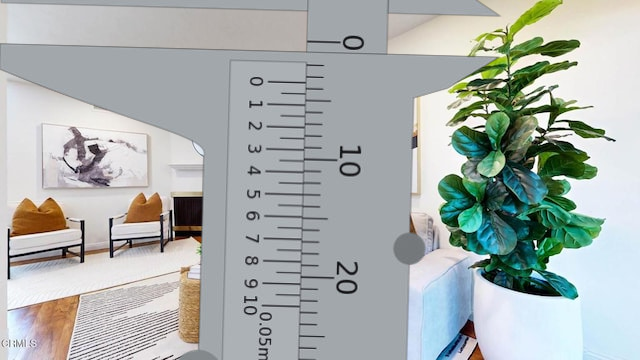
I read 3.5 mm
